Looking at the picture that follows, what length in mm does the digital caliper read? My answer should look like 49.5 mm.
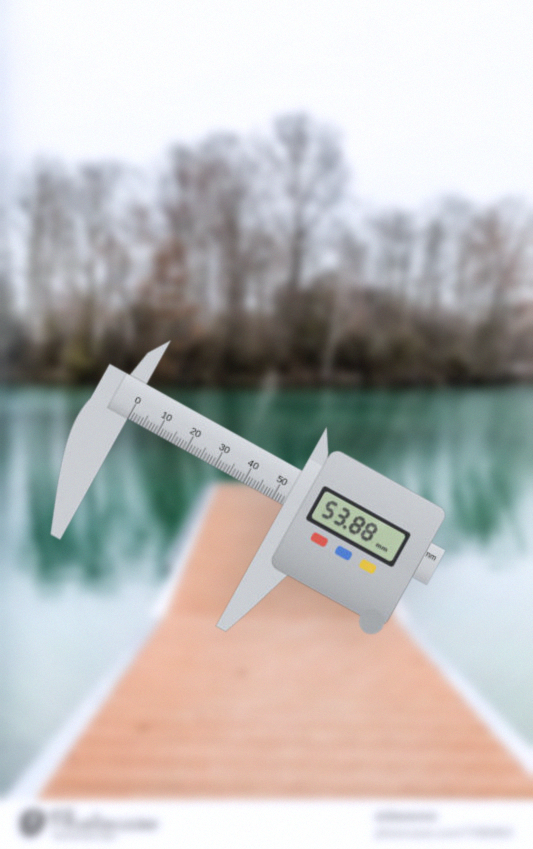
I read 53.88 mm
